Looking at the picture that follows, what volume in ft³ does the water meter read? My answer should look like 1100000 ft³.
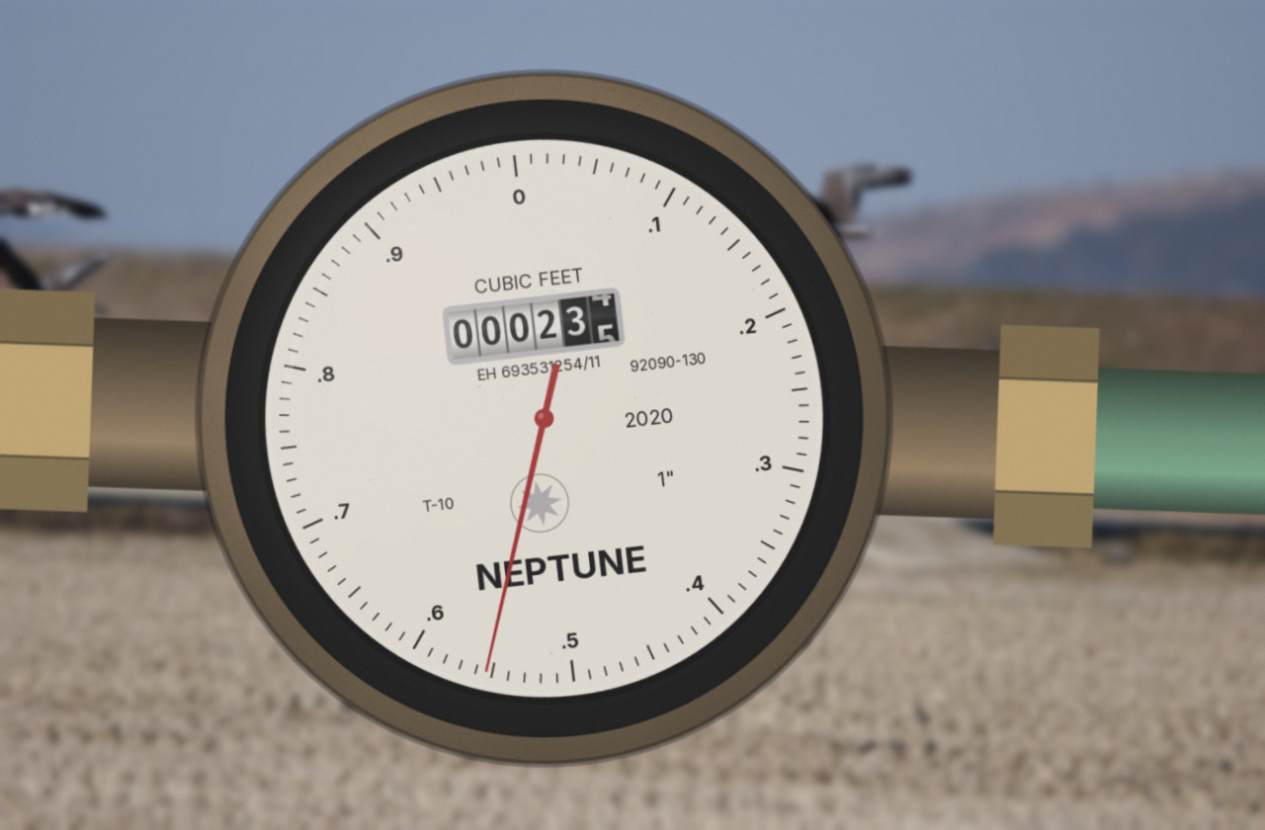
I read 234.55 ft³
